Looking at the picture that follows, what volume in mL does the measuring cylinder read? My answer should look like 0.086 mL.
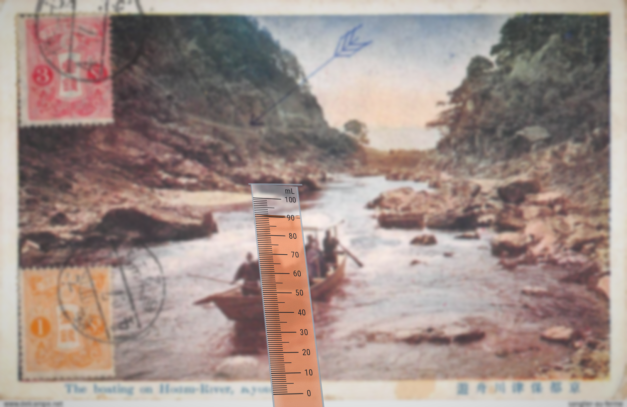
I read 90 mL
